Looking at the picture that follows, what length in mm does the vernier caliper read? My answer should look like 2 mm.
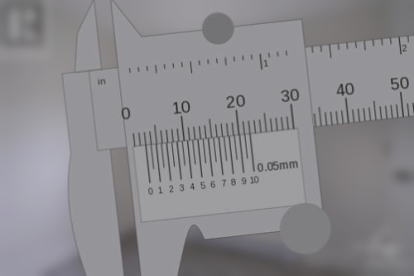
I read 3.0 mm
